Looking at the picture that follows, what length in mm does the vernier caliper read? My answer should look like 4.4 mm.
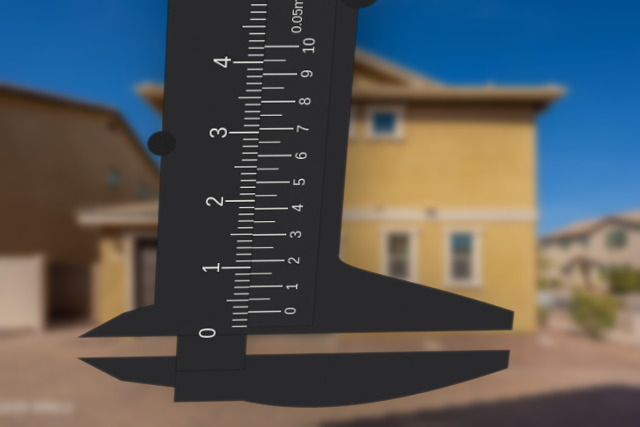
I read 3.2 mm
